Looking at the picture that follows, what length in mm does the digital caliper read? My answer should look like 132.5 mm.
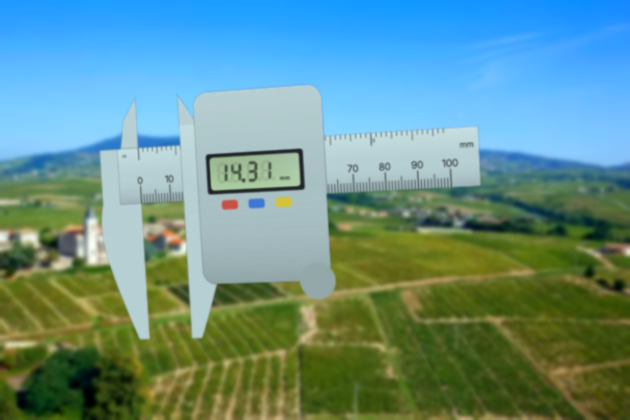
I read 14.31 mm
